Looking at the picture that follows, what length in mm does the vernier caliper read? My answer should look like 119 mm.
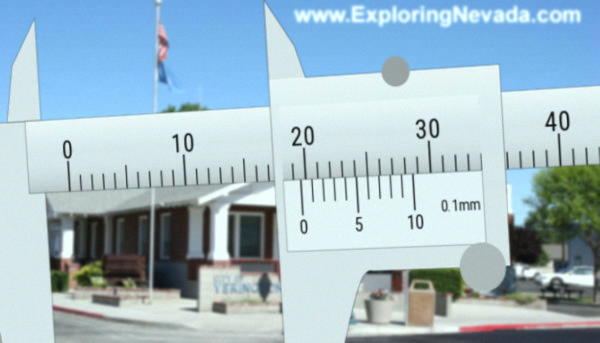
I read 19.6 mm
